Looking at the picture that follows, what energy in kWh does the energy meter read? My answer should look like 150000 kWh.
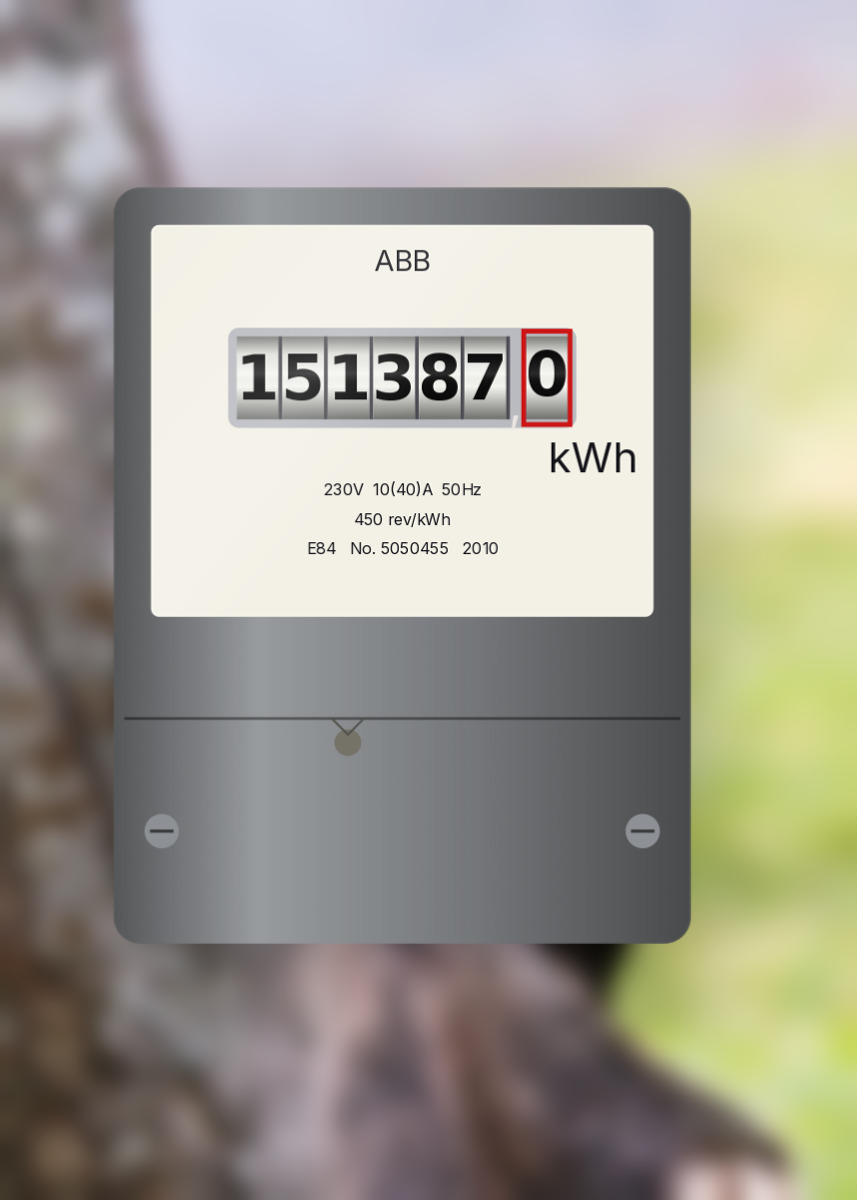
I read 151387.0 kWh
